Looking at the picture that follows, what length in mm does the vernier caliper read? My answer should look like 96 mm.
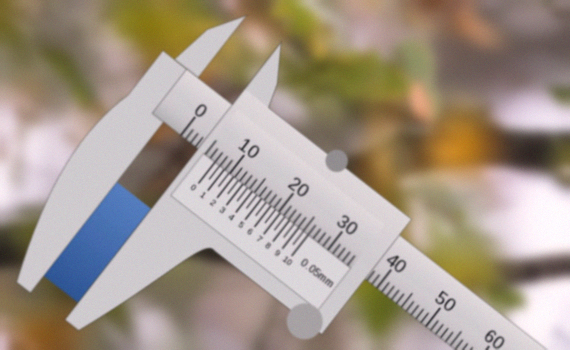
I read 7.0 mm
